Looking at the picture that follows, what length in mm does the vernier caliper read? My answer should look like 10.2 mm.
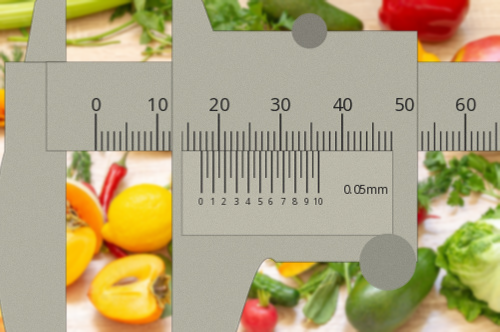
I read 17.2 mm
